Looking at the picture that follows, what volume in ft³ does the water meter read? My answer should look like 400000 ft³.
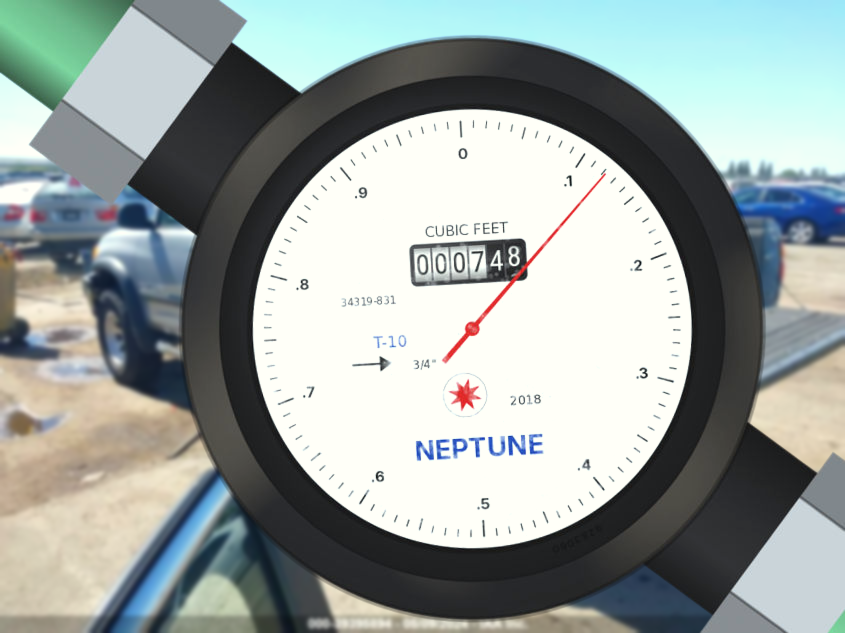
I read 748.12 ft³
